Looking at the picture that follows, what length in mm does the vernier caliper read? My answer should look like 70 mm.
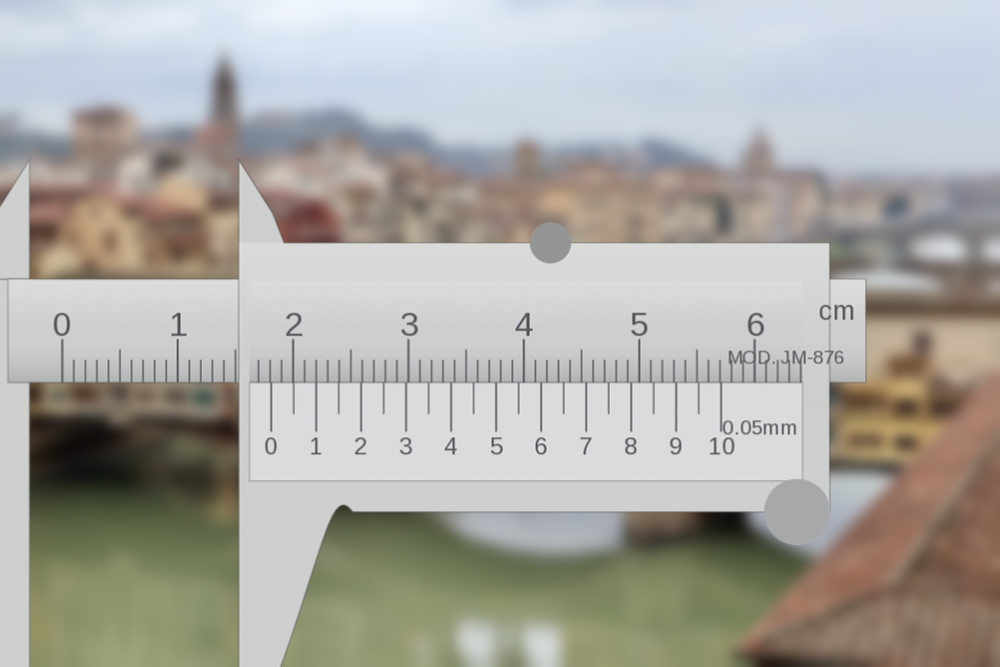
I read 18.1 mm
